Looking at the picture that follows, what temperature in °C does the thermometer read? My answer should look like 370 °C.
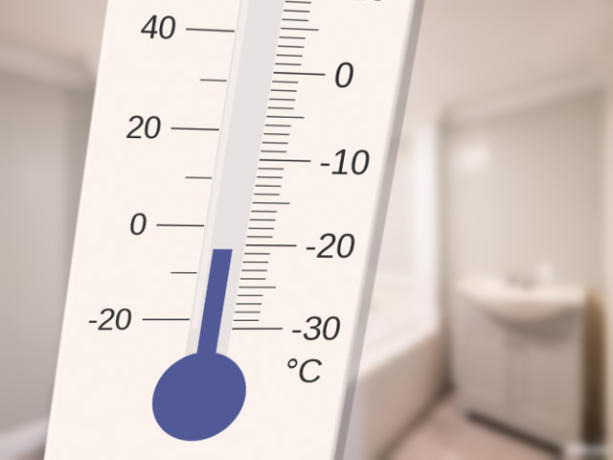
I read -20.5 °C
